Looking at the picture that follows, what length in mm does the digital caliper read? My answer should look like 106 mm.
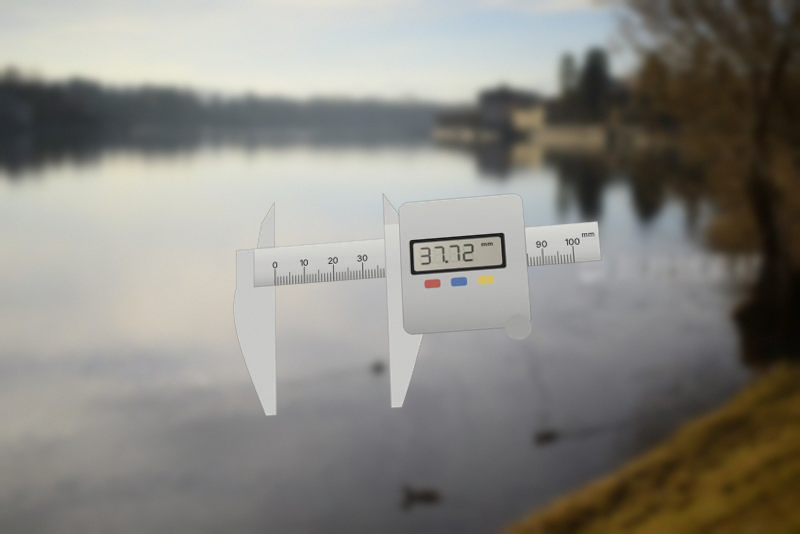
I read 37.72 mm
